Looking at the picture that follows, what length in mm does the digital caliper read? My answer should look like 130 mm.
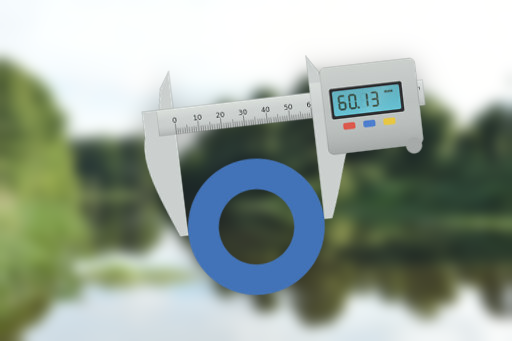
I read 60.13 mm
